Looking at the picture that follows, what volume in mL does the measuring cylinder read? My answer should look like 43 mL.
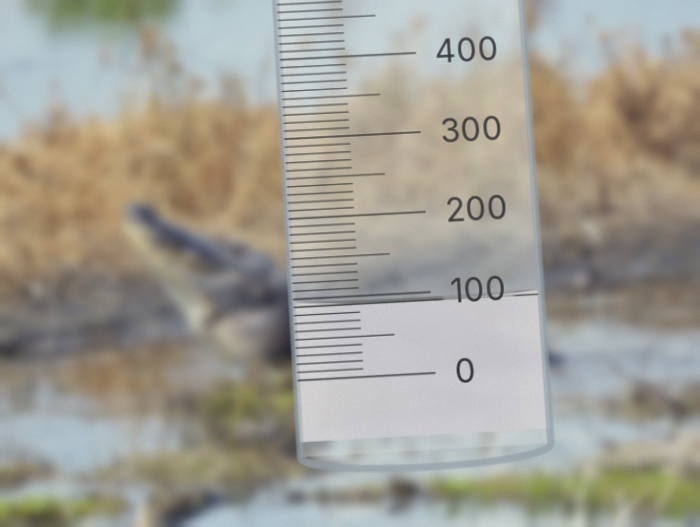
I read 90 mL
